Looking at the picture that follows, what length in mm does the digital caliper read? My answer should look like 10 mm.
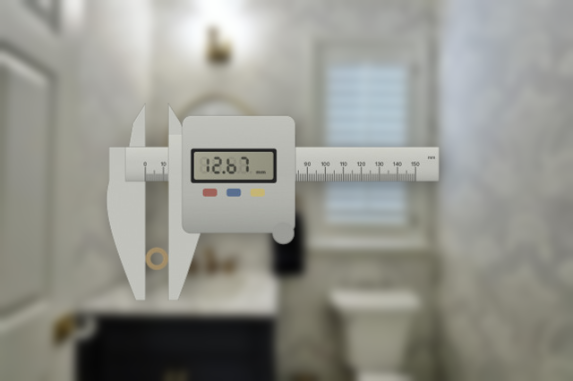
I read 12.67 mm
